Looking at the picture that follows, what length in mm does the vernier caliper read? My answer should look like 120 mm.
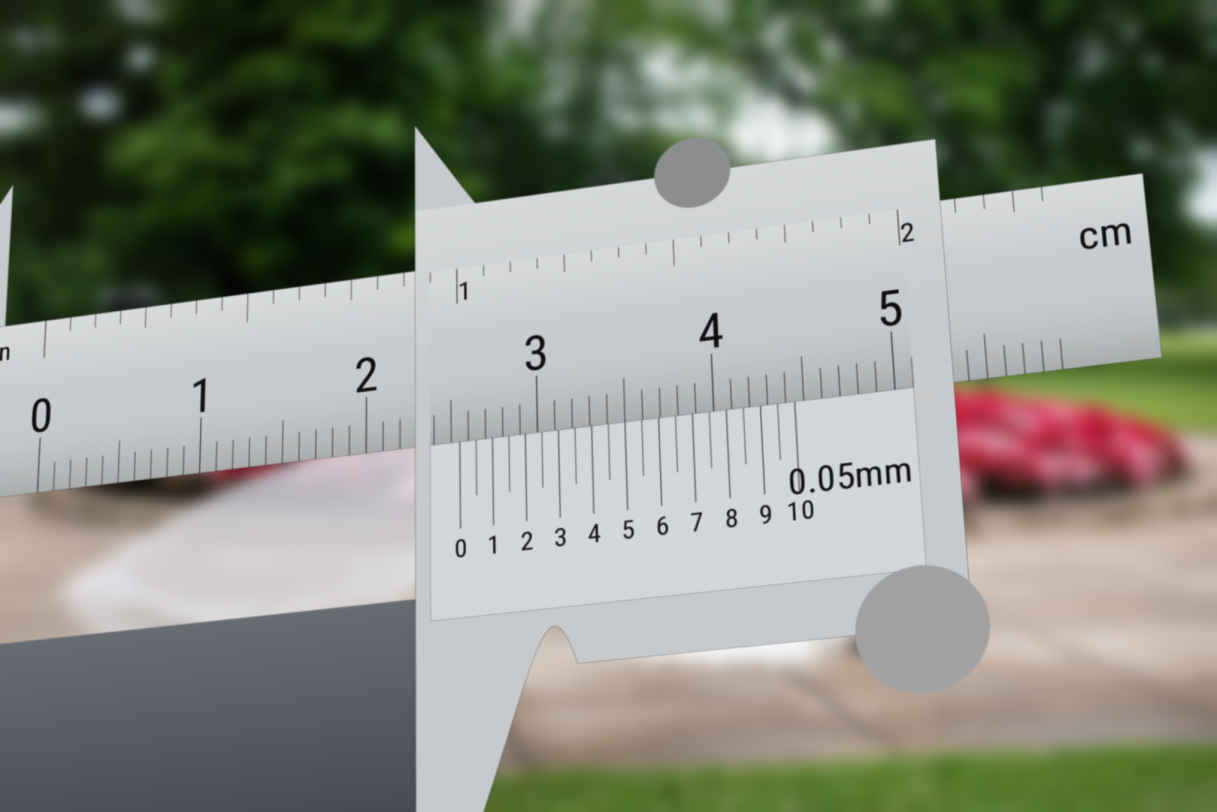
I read 25.5 mm
